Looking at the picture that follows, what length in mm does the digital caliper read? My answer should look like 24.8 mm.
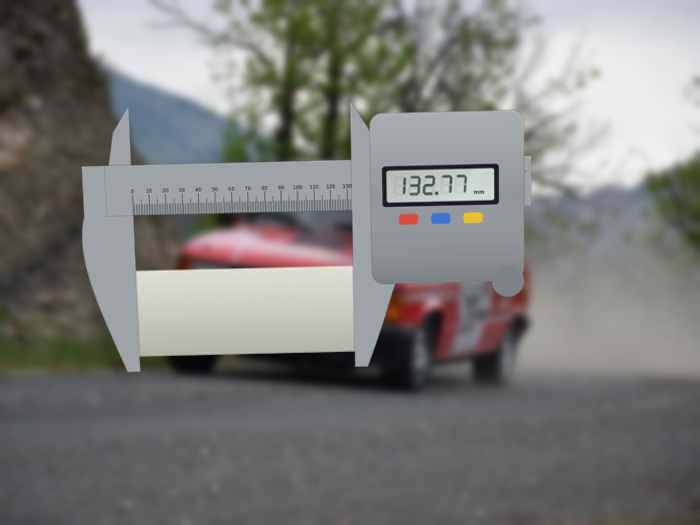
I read 132.77 mm
